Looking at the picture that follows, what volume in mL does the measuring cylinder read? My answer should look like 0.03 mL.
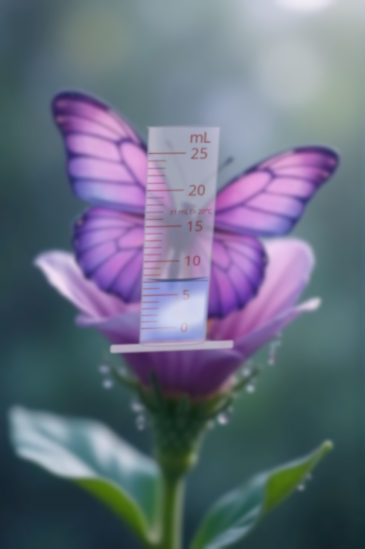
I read 7 mL
